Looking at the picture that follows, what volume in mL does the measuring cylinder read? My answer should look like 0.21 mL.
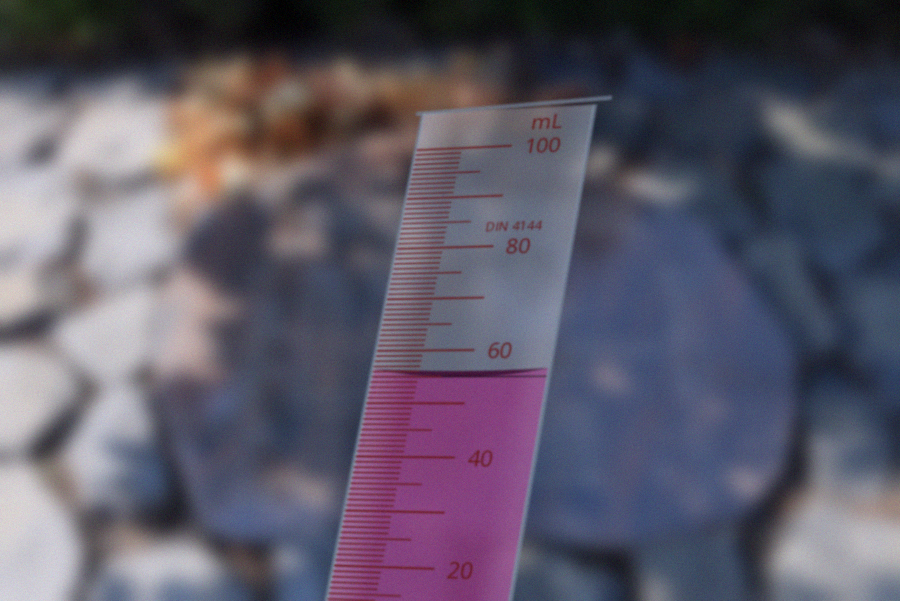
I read 55 mL
